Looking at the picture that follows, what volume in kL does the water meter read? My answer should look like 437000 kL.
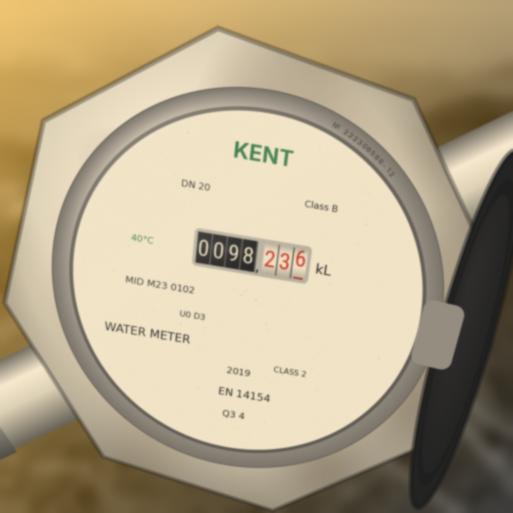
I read 98.236 kL
